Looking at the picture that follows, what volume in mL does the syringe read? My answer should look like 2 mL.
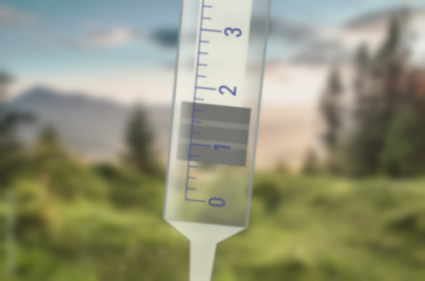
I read 0.7 mL
